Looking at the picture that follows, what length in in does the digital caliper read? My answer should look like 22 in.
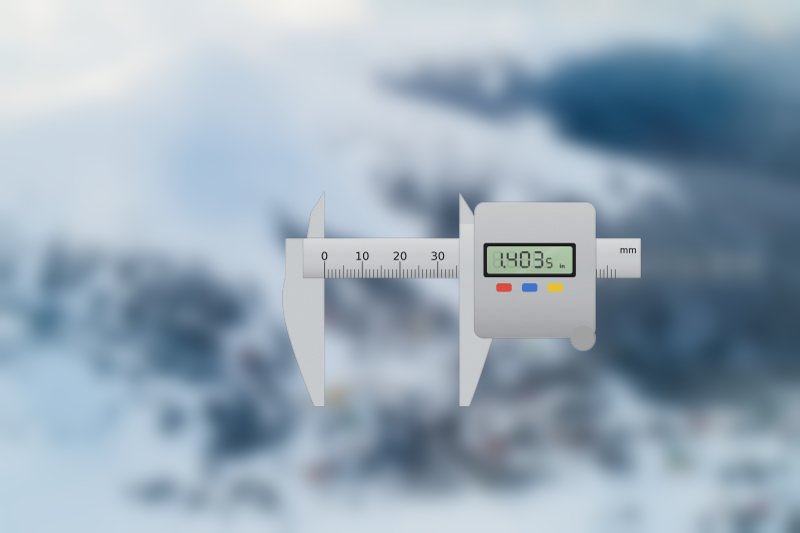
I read 1.4035 in
